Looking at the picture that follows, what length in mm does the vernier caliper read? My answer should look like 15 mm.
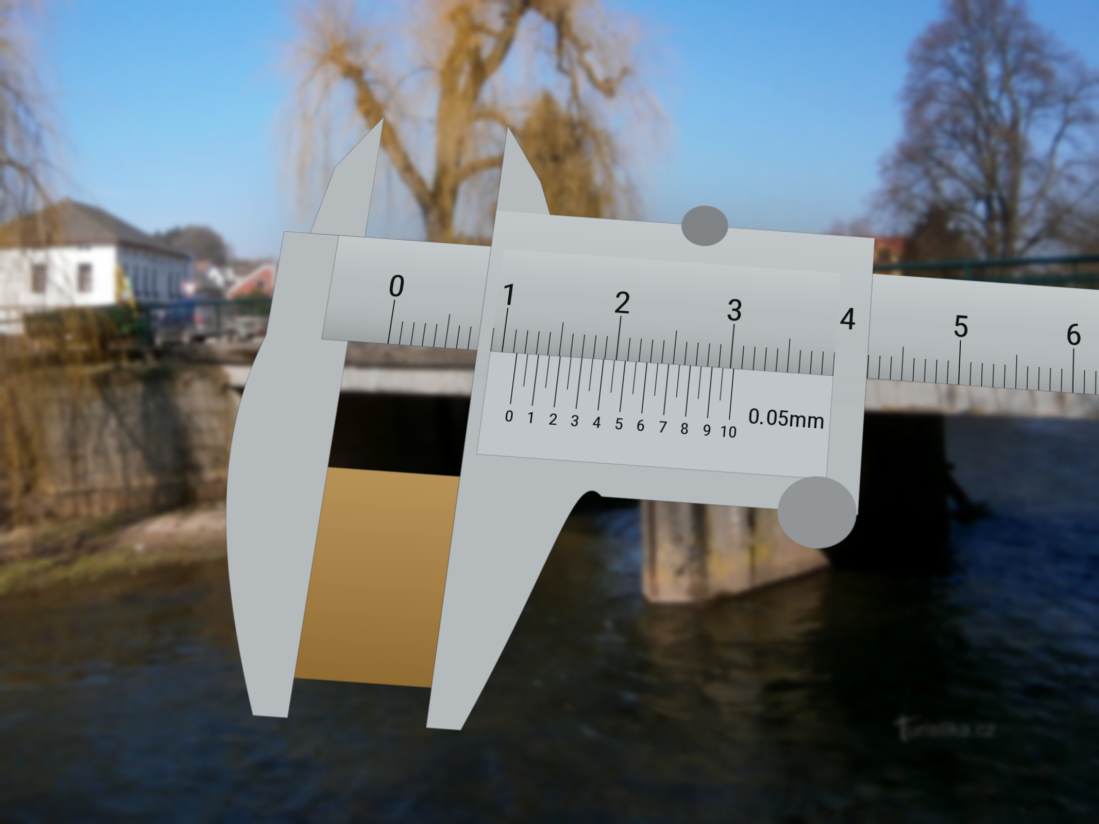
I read 11.3 mm
